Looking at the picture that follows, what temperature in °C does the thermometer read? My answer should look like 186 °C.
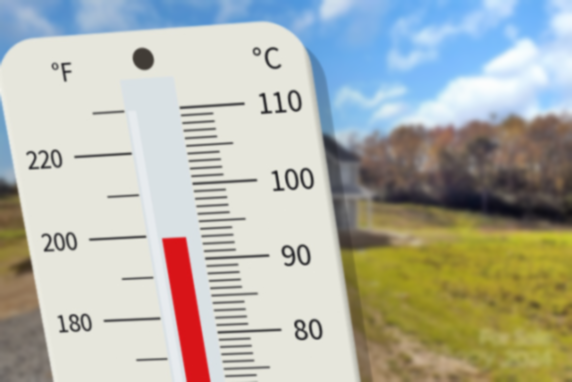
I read 93 °C
